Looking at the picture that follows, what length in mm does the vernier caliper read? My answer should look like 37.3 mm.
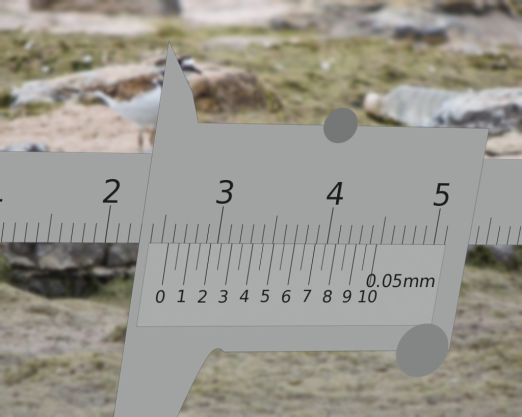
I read 25.6 mm
